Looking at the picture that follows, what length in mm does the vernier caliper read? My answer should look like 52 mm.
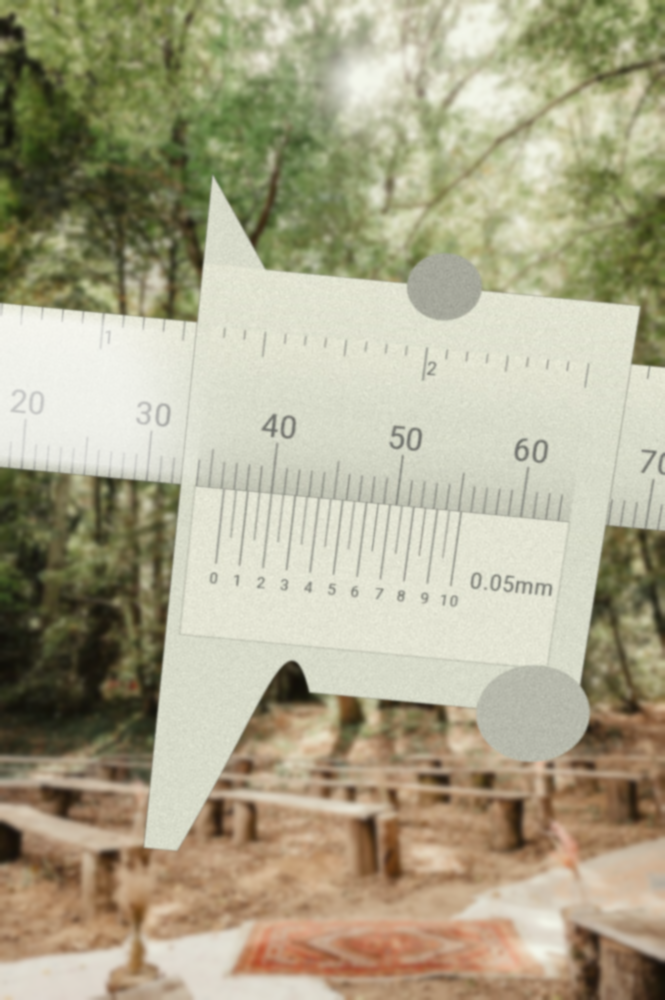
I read 36.2 mm
